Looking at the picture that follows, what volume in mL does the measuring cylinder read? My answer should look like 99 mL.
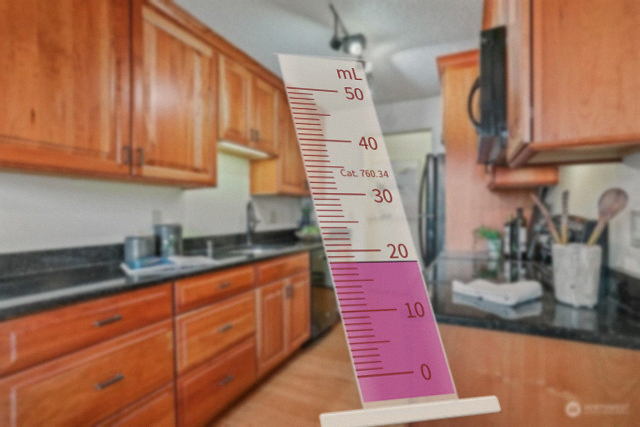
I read 18 mL
